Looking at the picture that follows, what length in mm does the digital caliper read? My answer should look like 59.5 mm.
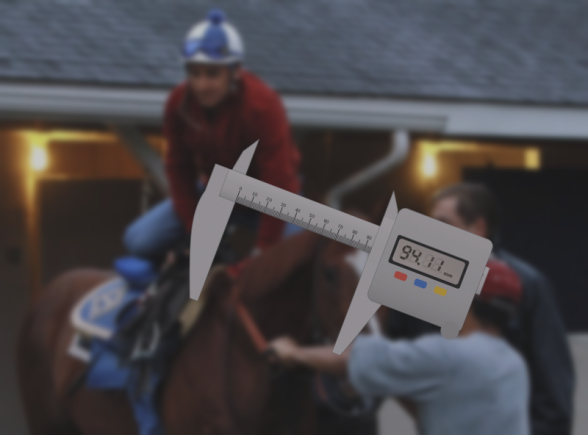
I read 94.11 mm
